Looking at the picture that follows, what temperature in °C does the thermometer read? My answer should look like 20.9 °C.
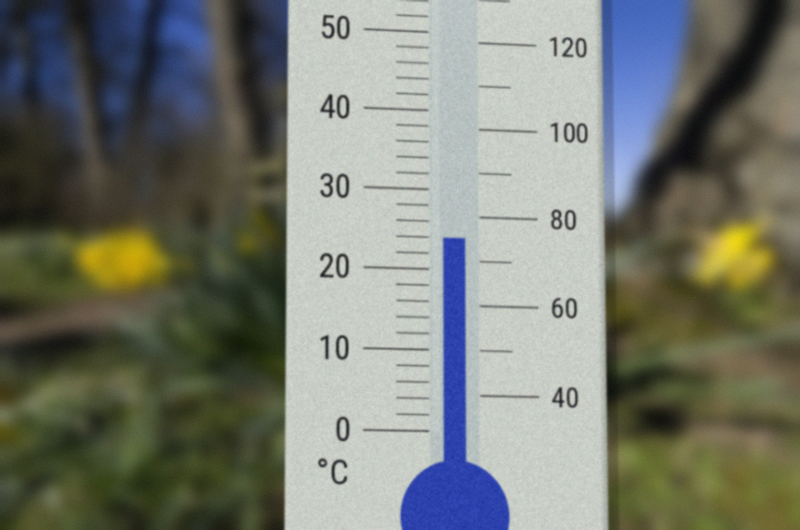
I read 24 °C
